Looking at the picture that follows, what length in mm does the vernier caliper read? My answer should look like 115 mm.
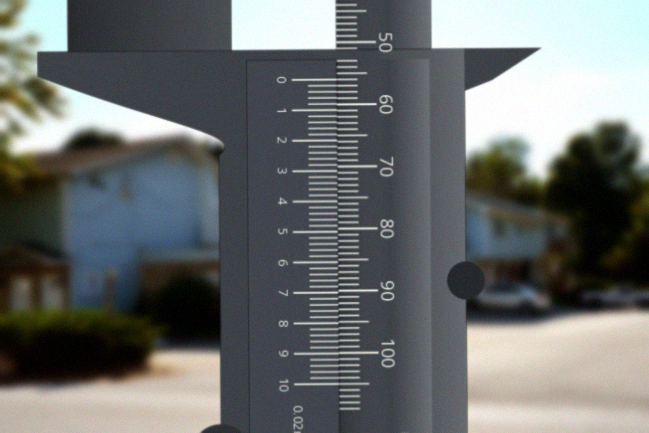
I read 56.0 mm
